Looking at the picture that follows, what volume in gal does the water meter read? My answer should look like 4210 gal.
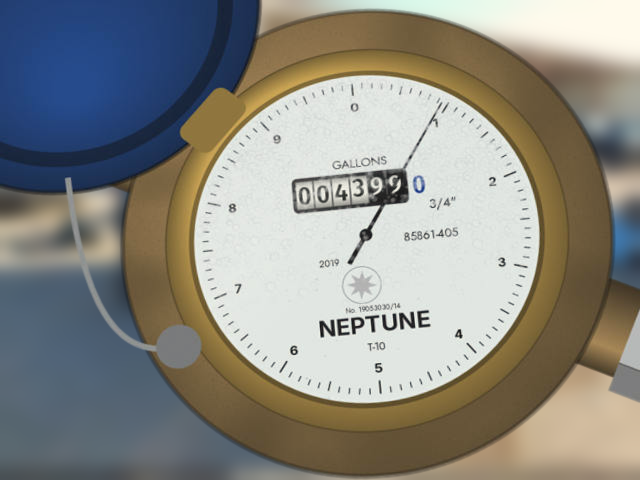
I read 43990.9 gal
